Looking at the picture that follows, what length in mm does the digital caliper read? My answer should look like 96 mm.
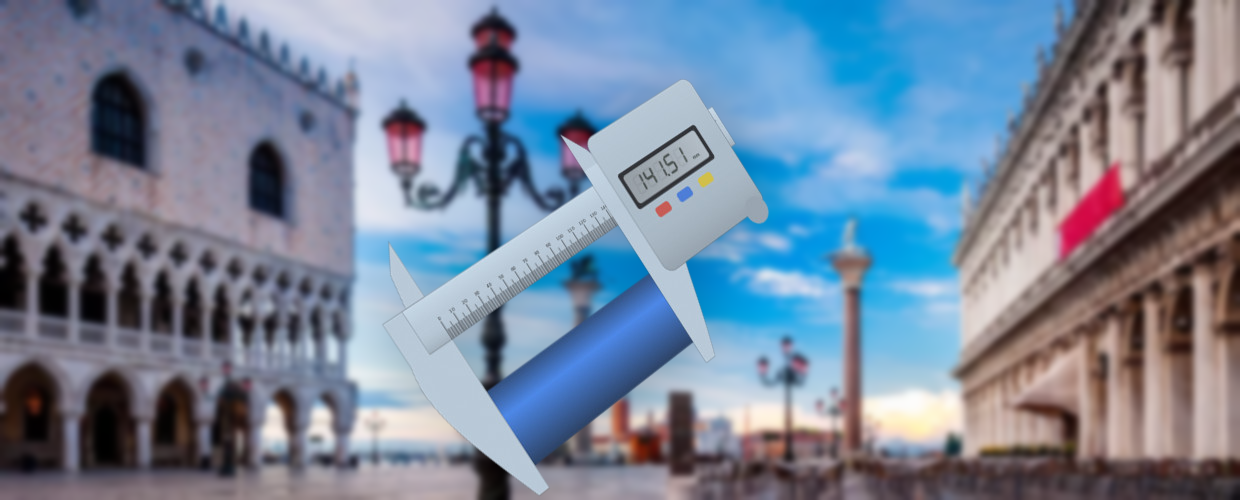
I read 141.51 mm
